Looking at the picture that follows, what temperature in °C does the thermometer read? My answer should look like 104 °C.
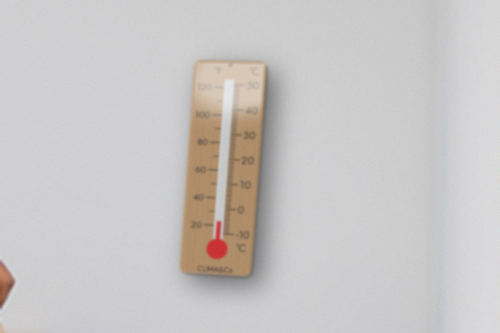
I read -5 °C
